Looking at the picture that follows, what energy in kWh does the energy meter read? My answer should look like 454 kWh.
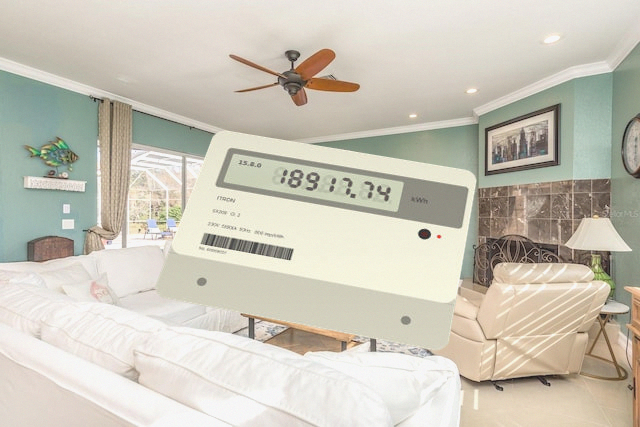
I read 18917.74 kWh
